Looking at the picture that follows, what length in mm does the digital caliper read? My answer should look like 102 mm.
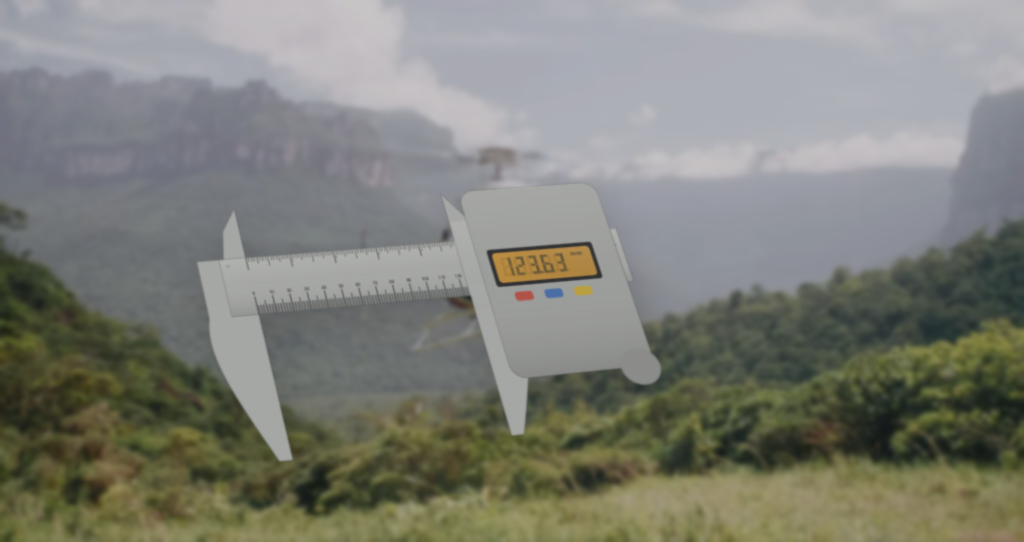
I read 123.63 mm
